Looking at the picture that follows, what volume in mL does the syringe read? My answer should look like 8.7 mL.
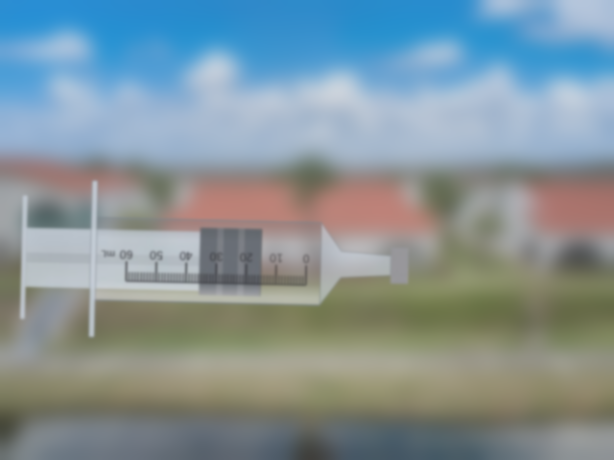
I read 15 mL
